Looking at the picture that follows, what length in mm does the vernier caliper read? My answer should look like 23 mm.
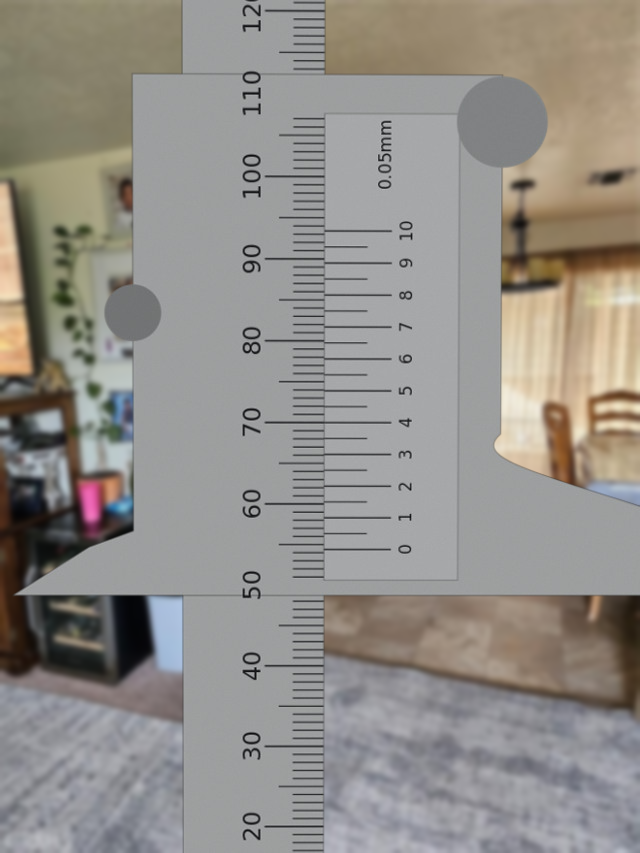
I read 54.4 mm
